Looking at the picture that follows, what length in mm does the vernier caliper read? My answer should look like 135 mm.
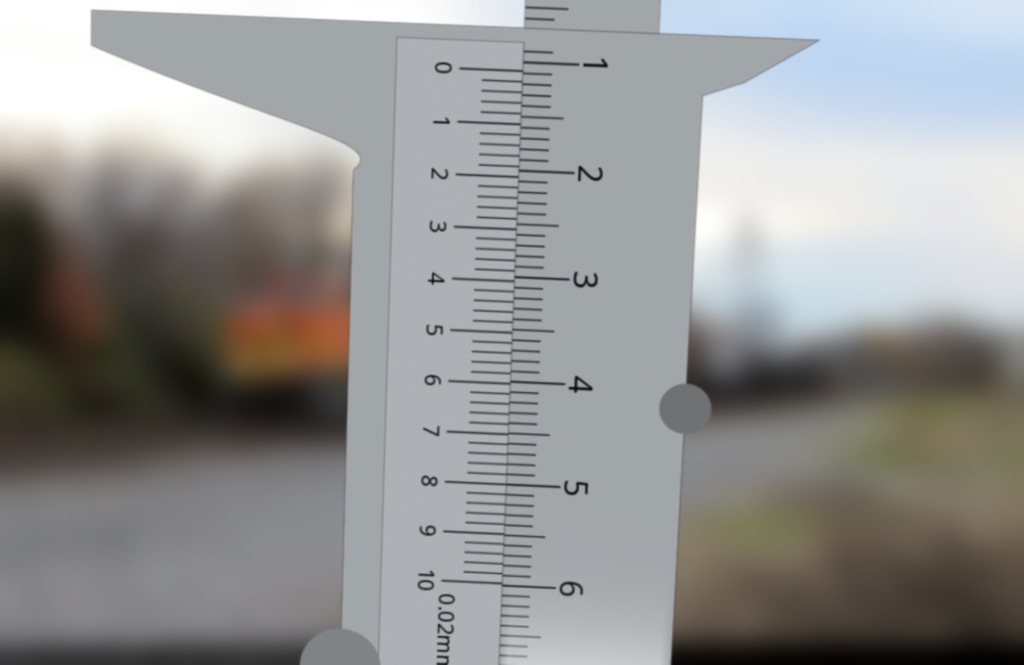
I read 10.8 mm
